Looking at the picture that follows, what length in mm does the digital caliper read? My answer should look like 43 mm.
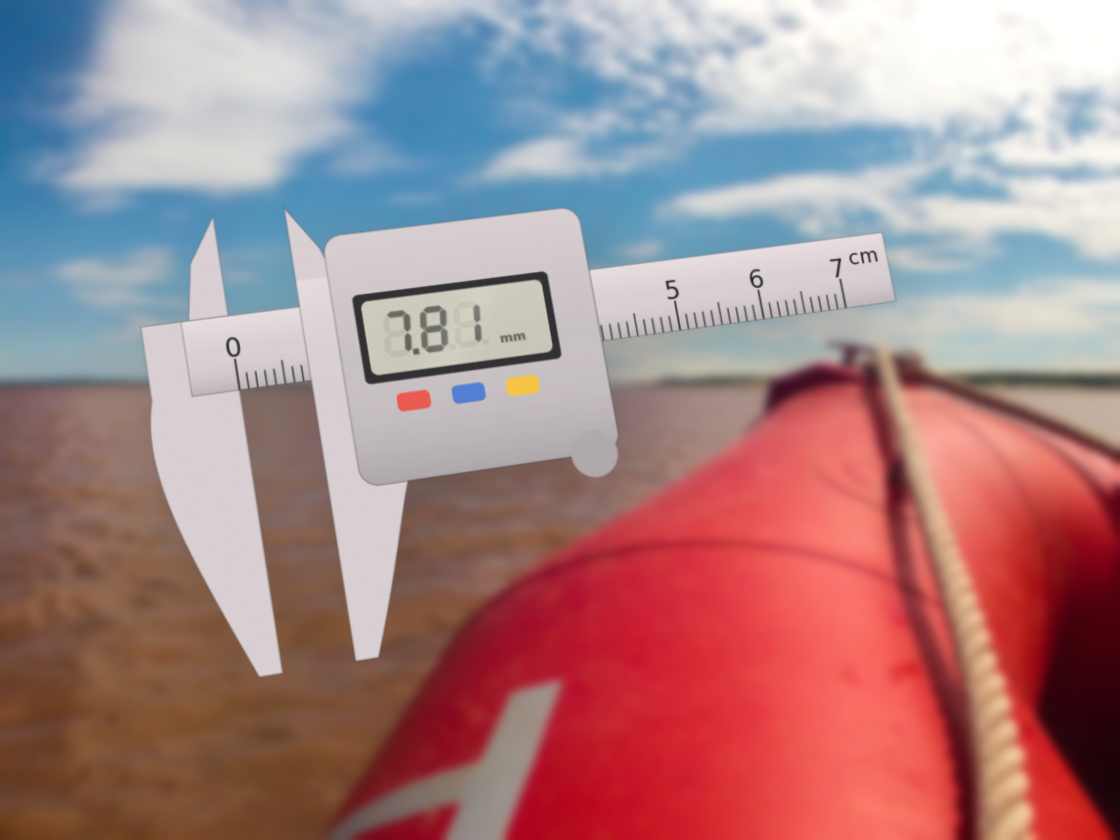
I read 7.81 mm
